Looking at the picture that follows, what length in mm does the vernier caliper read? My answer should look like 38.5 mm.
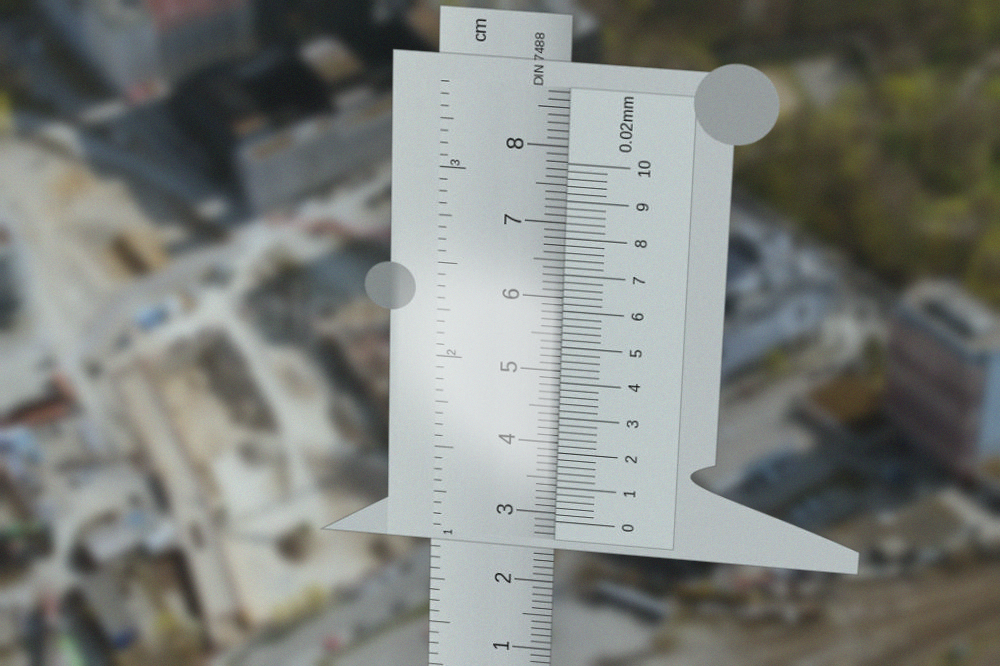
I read 28.8 mm
